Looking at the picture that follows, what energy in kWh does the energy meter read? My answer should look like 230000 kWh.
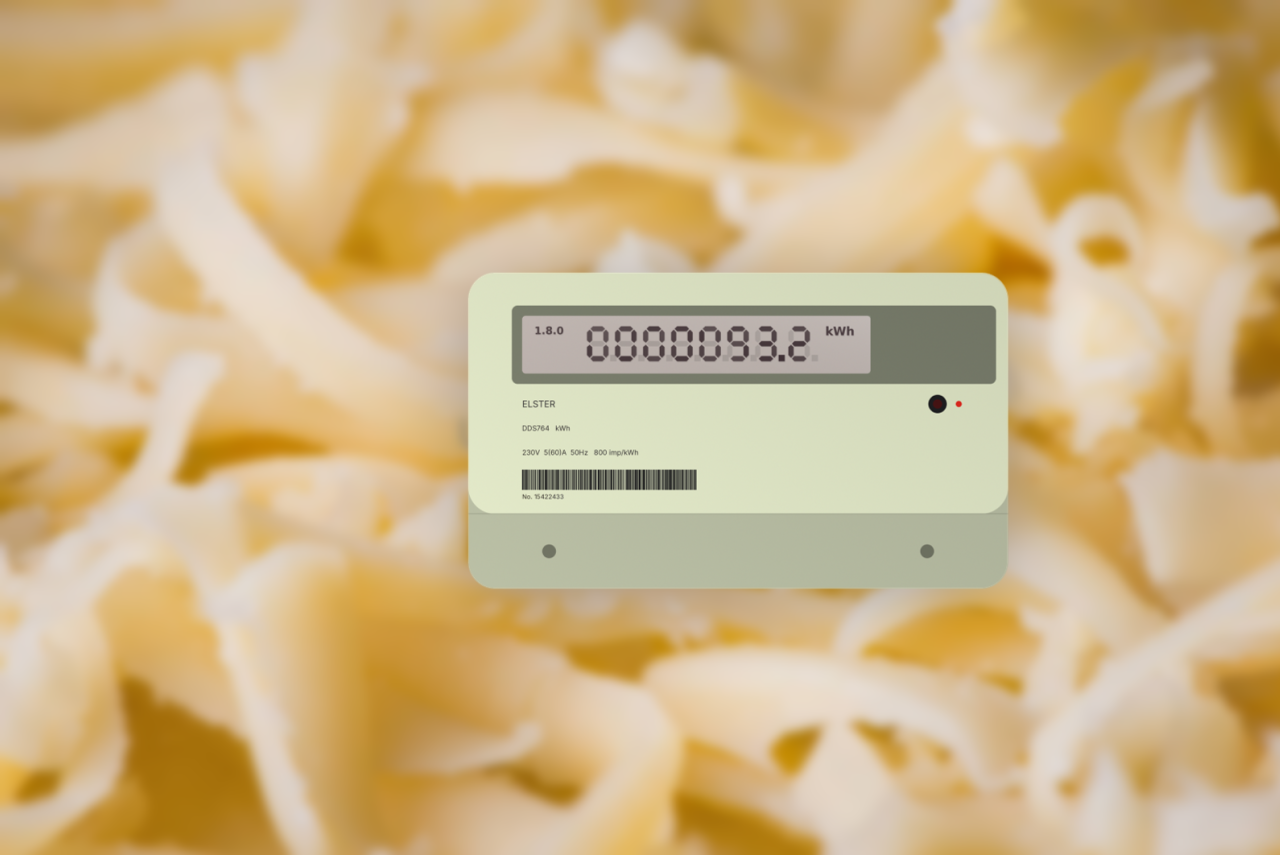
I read 93.2 kWh
